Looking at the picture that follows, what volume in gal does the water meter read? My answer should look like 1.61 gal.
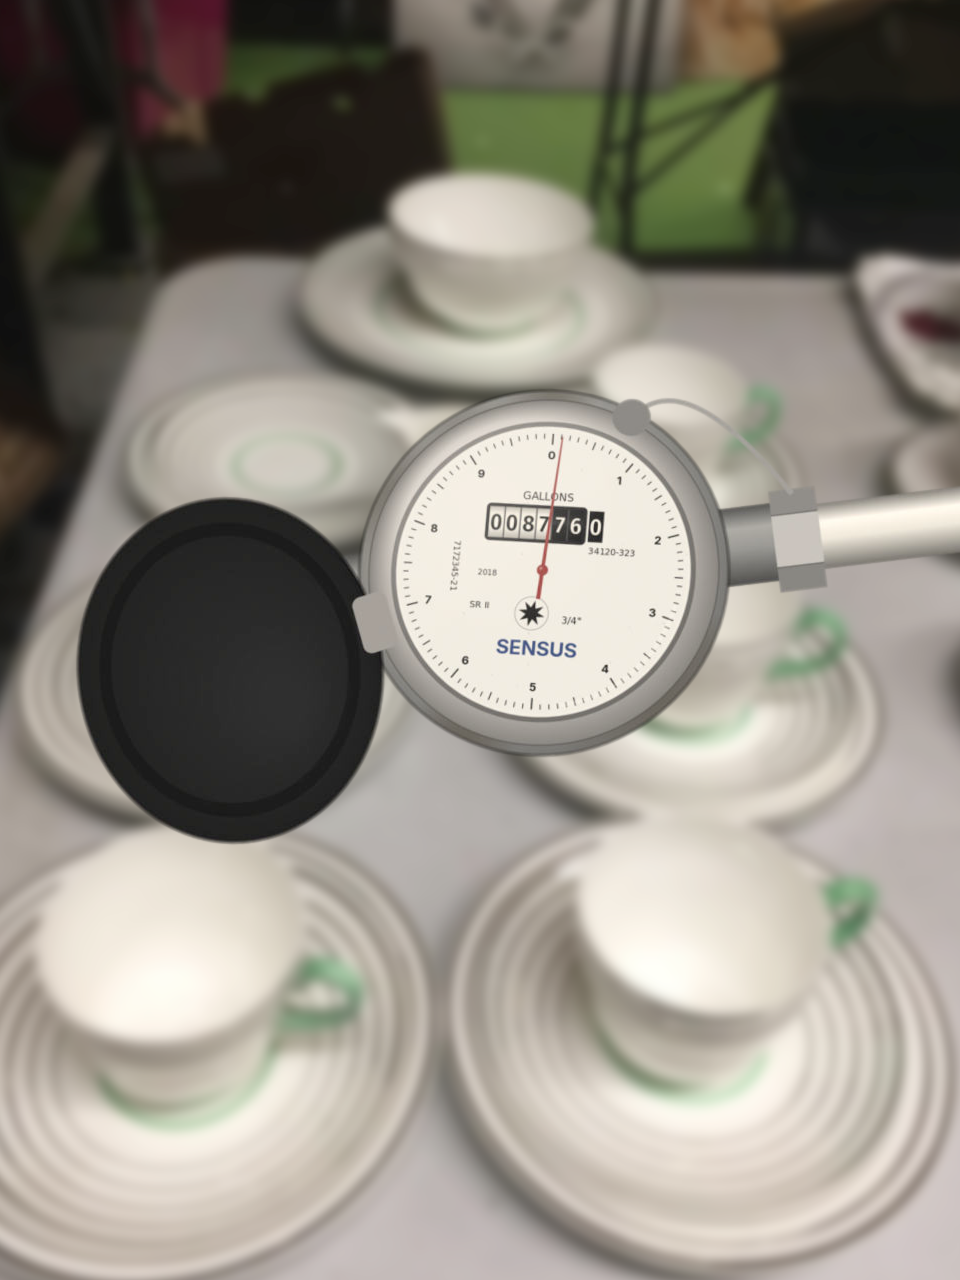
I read 87760.1 gal
